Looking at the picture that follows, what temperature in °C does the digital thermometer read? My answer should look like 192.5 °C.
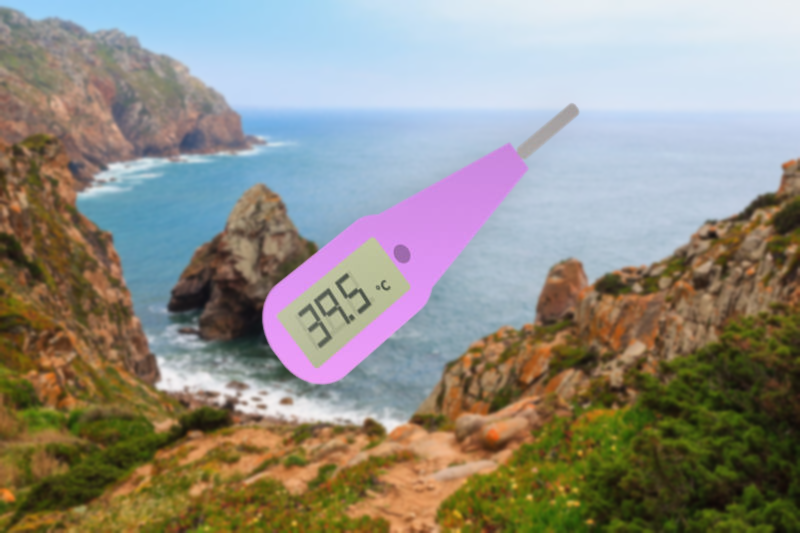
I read 39.5 °C
